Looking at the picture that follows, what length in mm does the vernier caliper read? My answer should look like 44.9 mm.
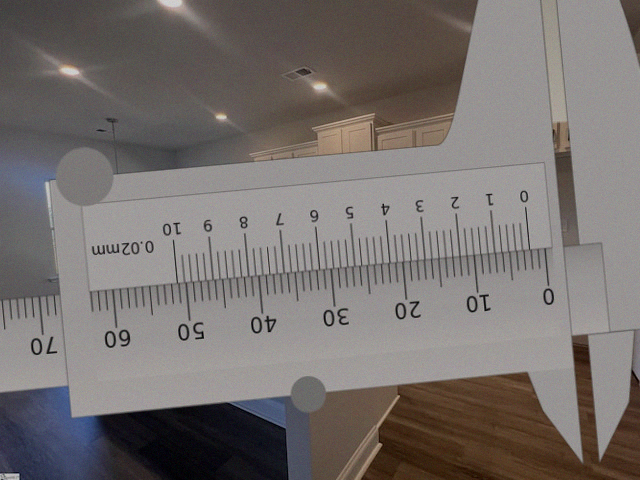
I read 2.2 mm
